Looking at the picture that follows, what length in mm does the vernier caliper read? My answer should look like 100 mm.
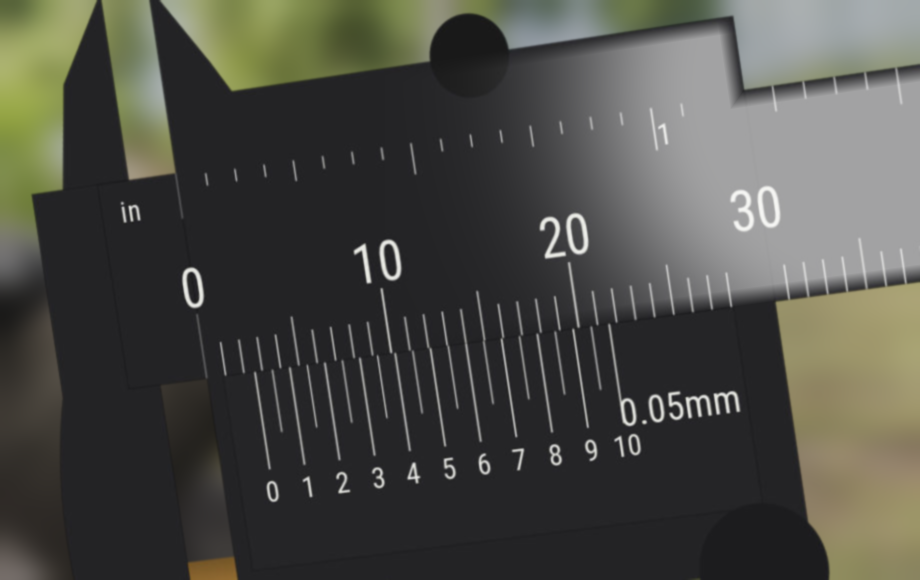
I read 2.6 mm
